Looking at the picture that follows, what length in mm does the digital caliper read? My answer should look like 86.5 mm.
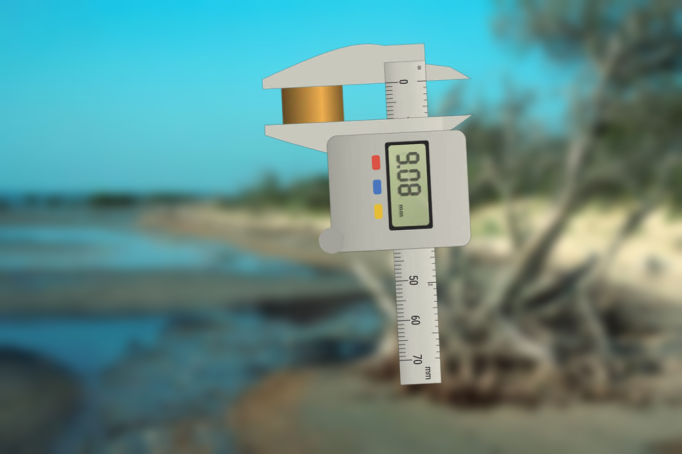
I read 9.08 mm
